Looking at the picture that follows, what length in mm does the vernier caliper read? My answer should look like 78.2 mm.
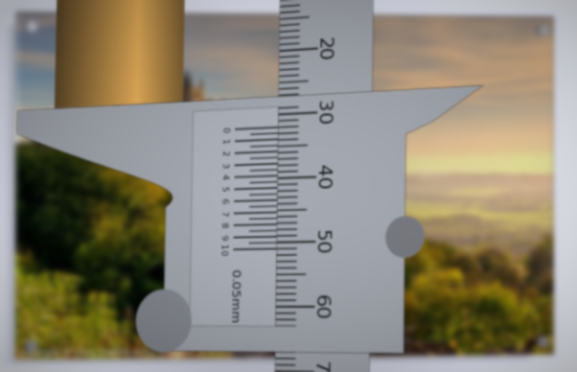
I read 32.0 mm
